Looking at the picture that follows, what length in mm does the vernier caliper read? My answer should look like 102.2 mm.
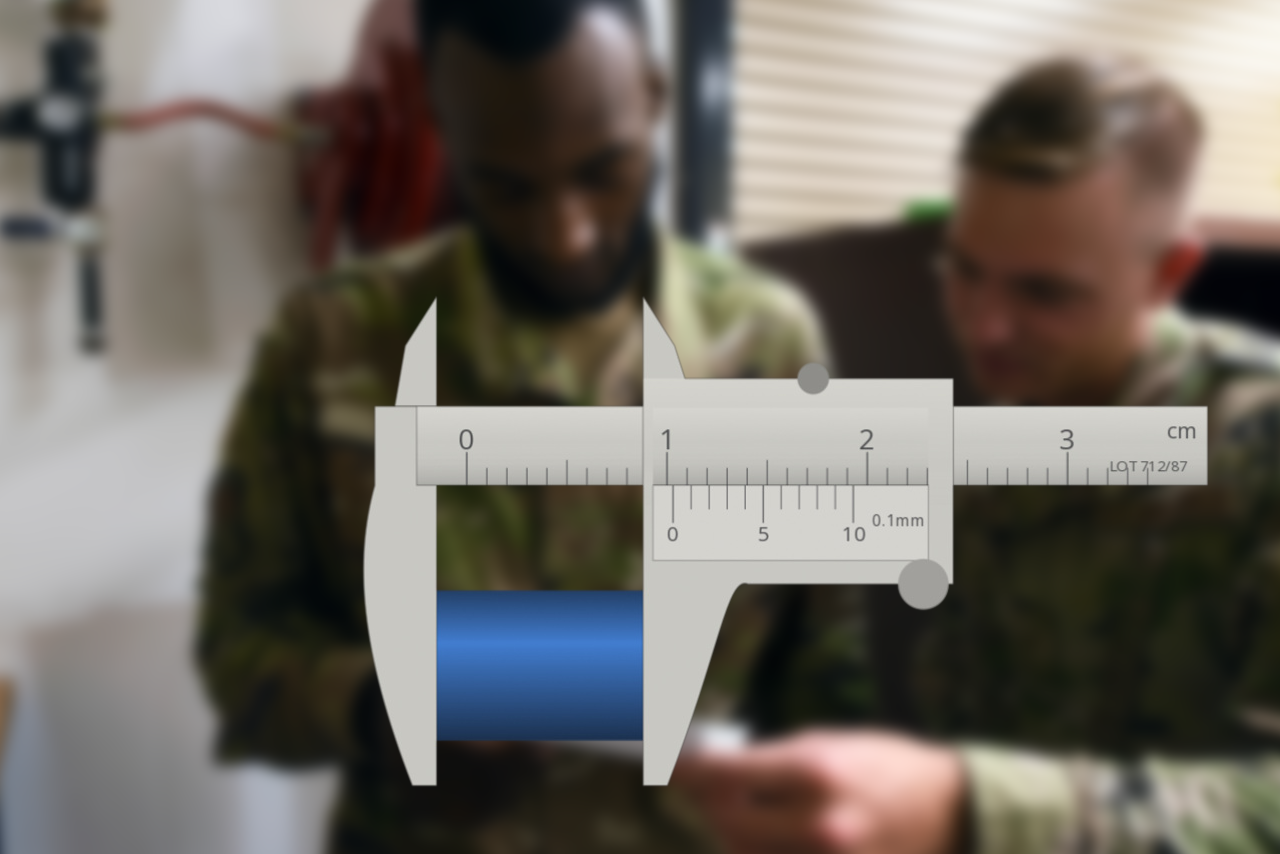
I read 10.3 mm
